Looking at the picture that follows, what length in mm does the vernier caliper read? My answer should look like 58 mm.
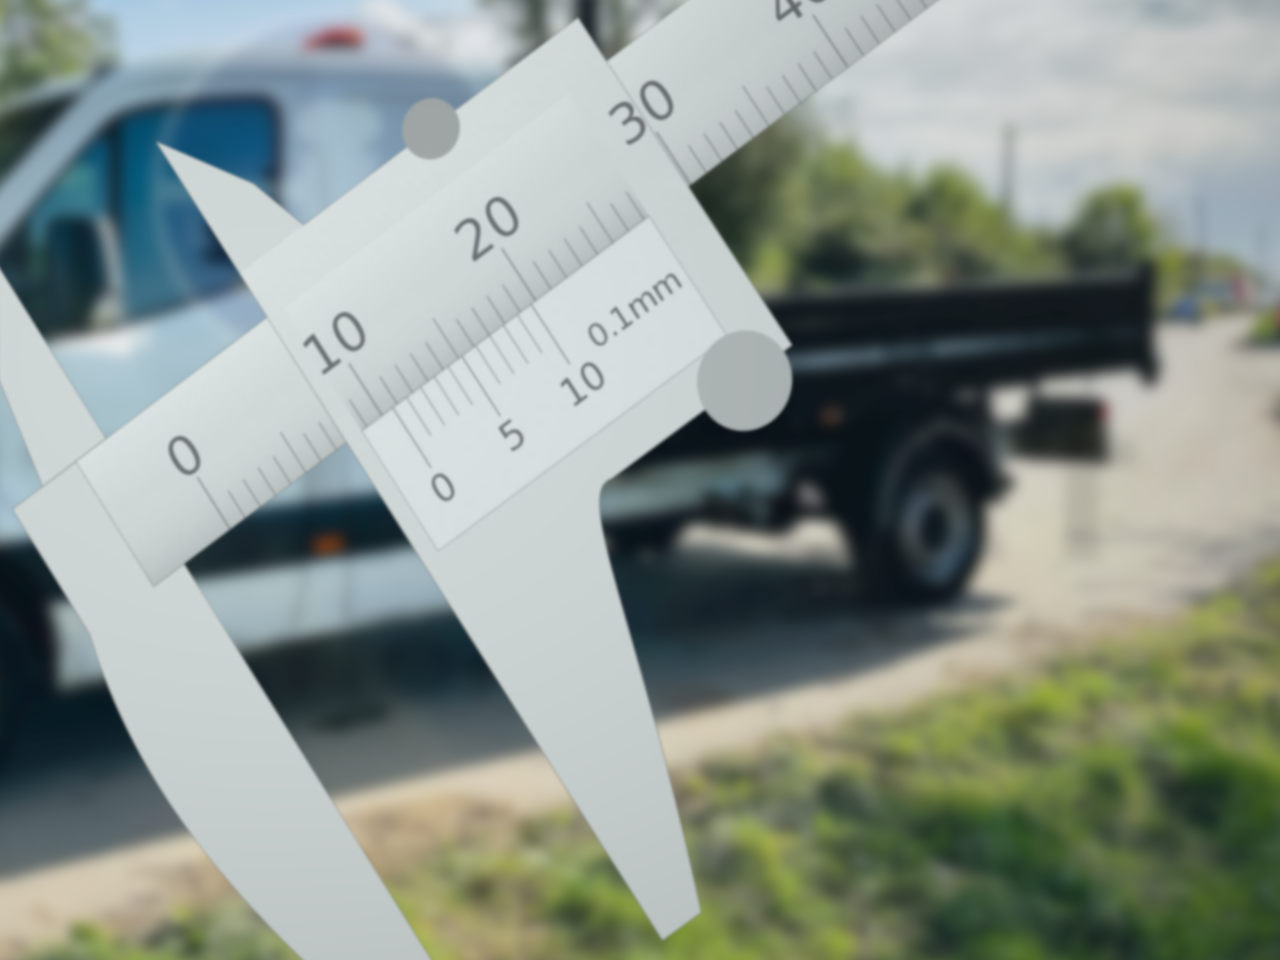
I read 10.7 mm
